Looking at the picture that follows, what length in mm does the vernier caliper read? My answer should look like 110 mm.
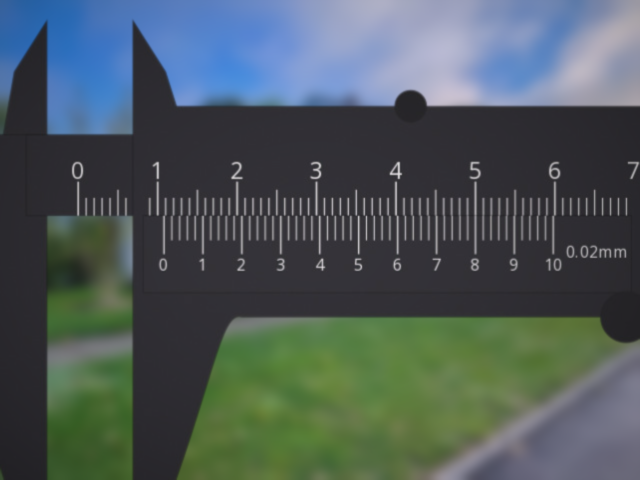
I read 10.8 mm
